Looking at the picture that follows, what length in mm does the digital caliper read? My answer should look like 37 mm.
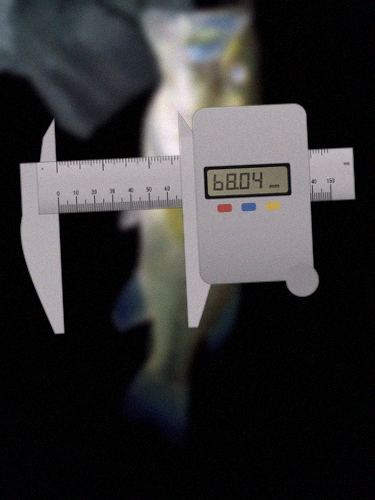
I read 68.04 mm
